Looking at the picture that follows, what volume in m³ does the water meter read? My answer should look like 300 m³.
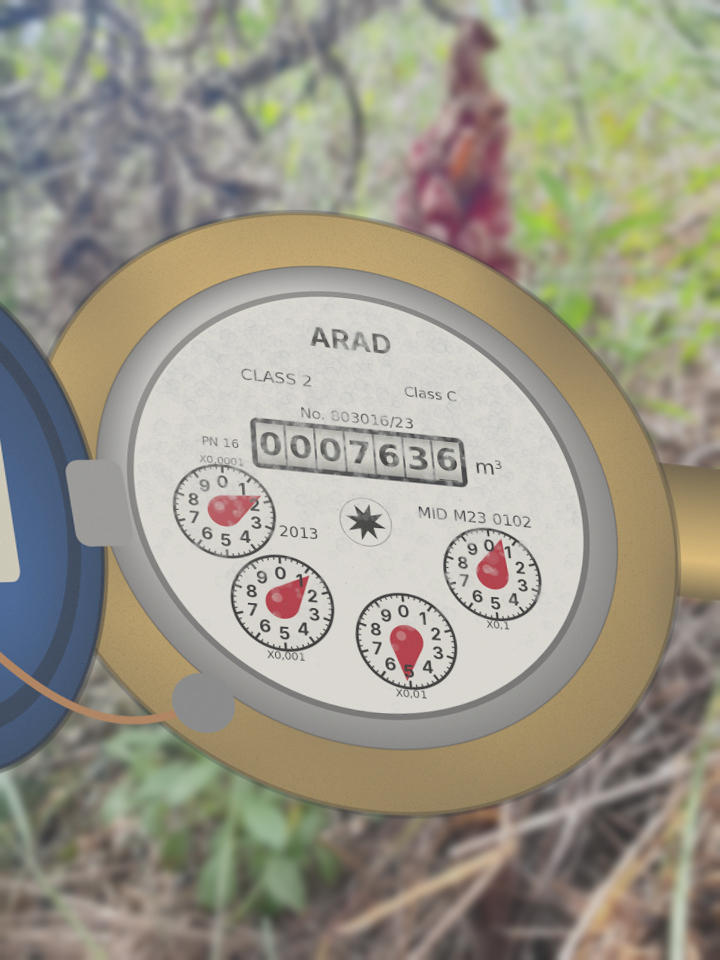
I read 7636.0511 m³
